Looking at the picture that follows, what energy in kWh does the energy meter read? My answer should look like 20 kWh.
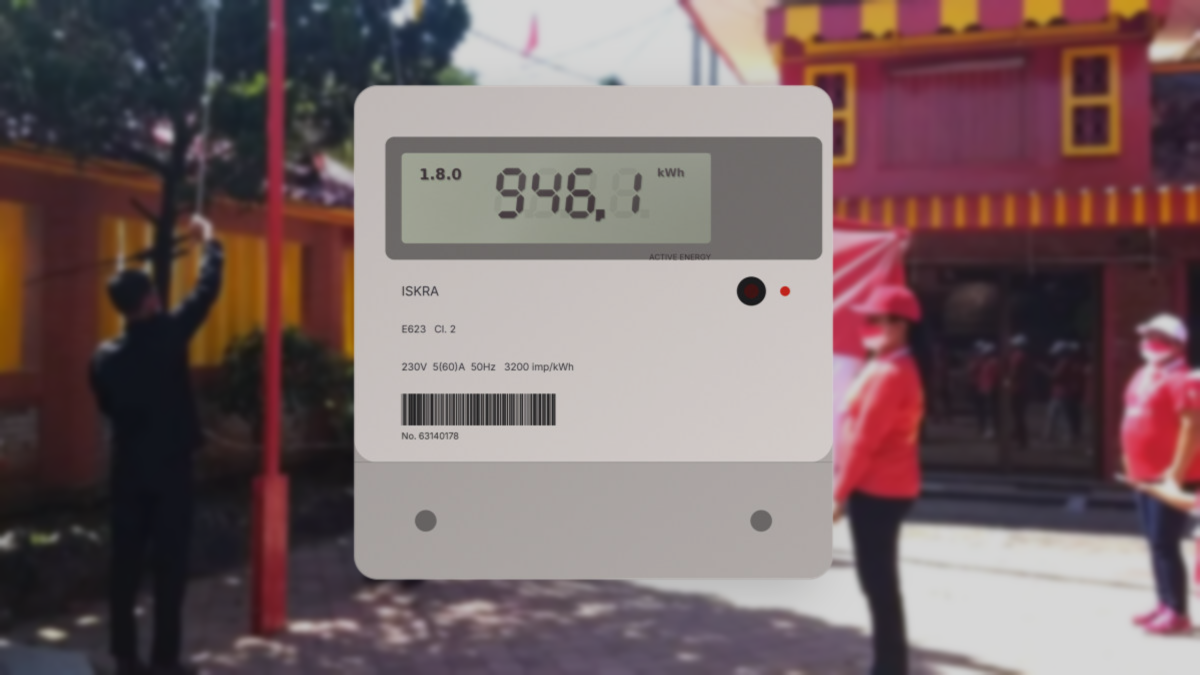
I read 946.1 kWh
